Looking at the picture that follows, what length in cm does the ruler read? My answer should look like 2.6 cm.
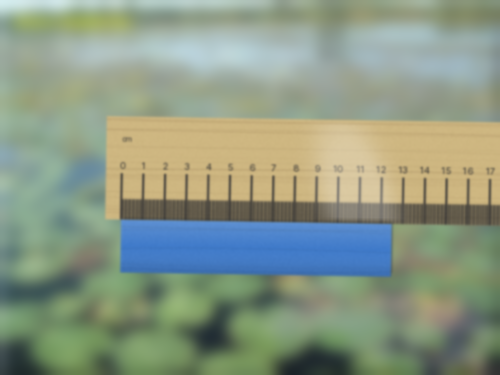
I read 12.5 cm
